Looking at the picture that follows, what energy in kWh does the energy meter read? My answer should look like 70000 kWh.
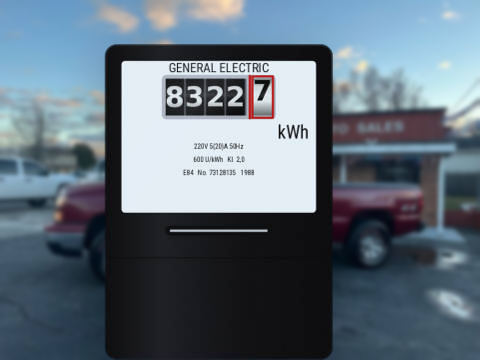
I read 8322.7 kWh
